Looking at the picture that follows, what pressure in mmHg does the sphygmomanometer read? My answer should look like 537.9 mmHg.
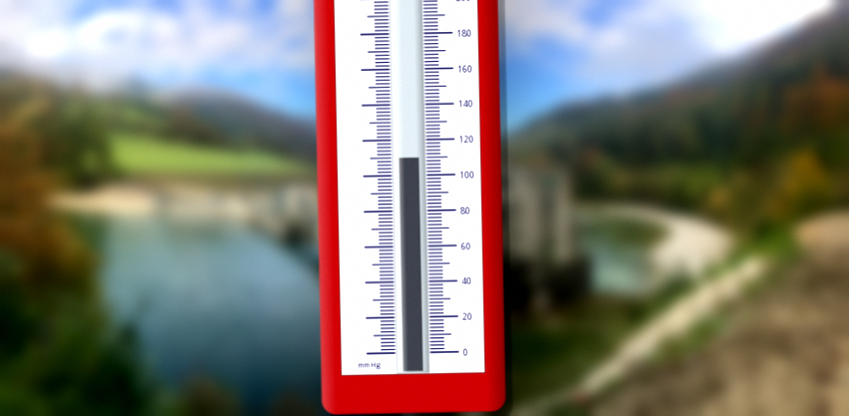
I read 110 mmHg
